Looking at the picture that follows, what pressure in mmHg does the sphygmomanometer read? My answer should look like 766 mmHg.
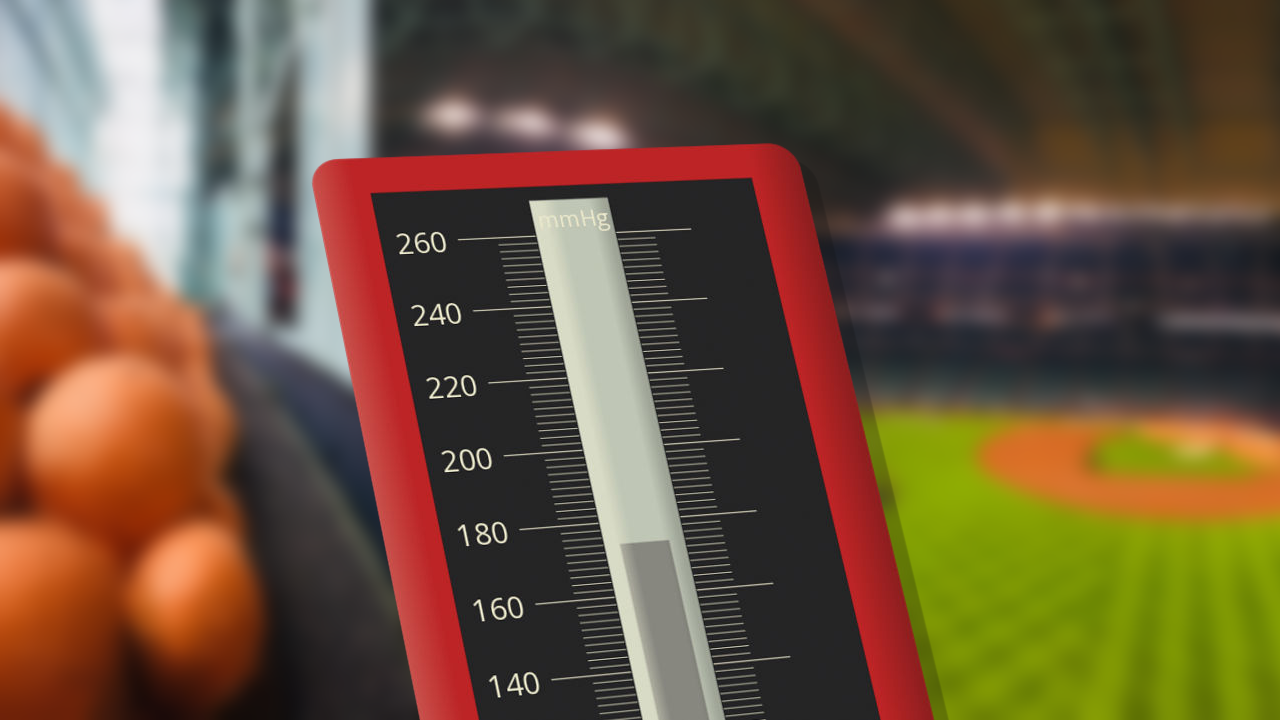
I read 174 mmHg
